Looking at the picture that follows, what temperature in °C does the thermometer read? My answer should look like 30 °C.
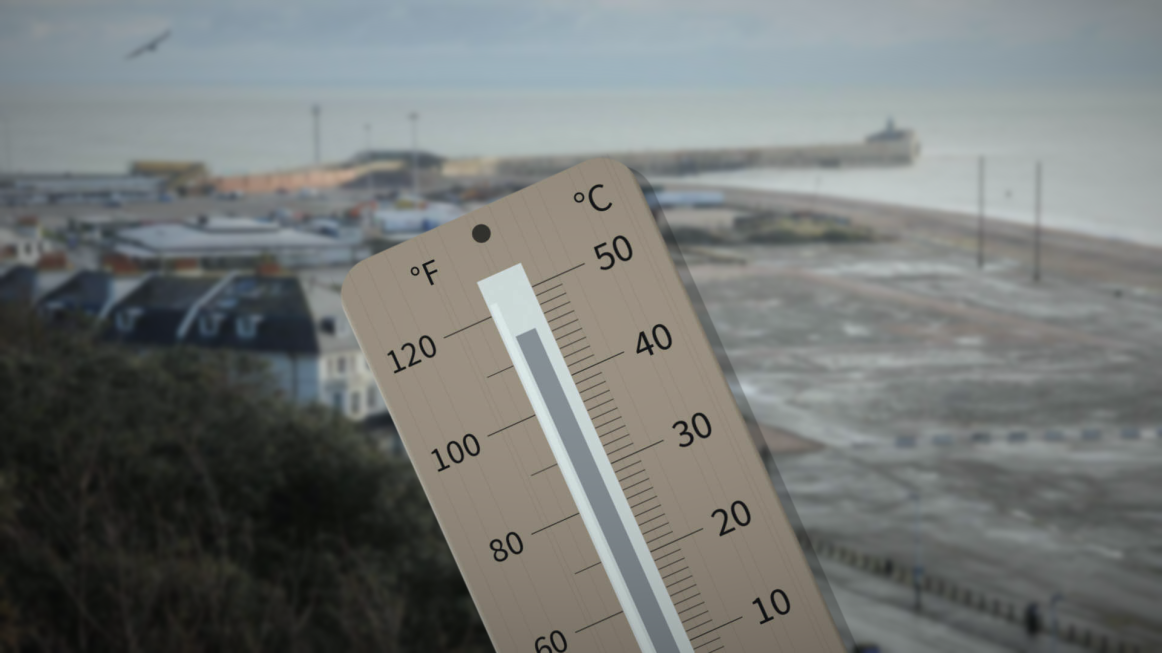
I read 46 °C
